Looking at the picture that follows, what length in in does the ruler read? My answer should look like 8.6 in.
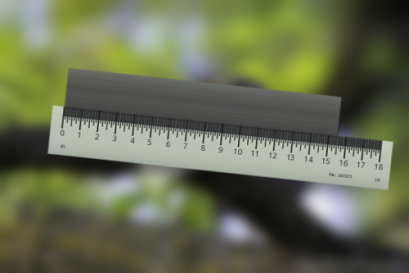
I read 15.5 in
